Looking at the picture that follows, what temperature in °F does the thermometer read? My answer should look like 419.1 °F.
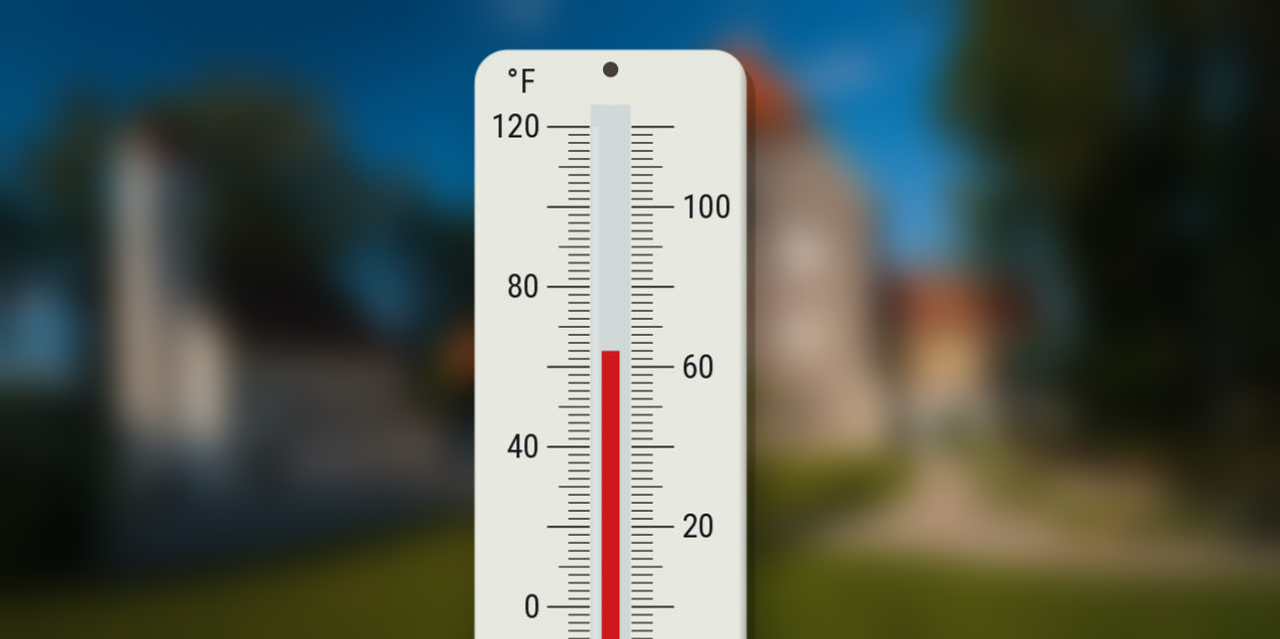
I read 64 °F
